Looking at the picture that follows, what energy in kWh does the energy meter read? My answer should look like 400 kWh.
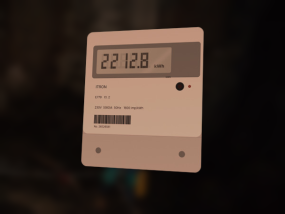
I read 2212.8 kWh
